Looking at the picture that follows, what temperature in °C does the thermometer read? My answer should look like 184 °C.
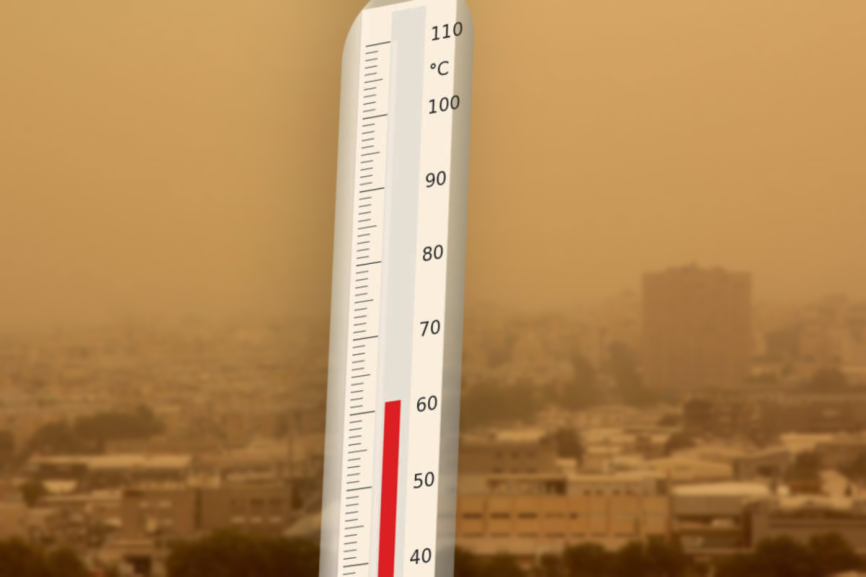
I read 61 °C
